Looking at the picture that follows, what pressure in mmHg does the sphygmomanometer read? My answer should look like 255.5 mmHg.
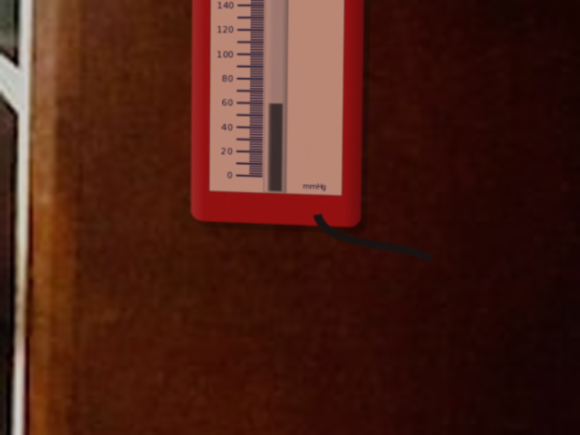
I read 60 mmHg
